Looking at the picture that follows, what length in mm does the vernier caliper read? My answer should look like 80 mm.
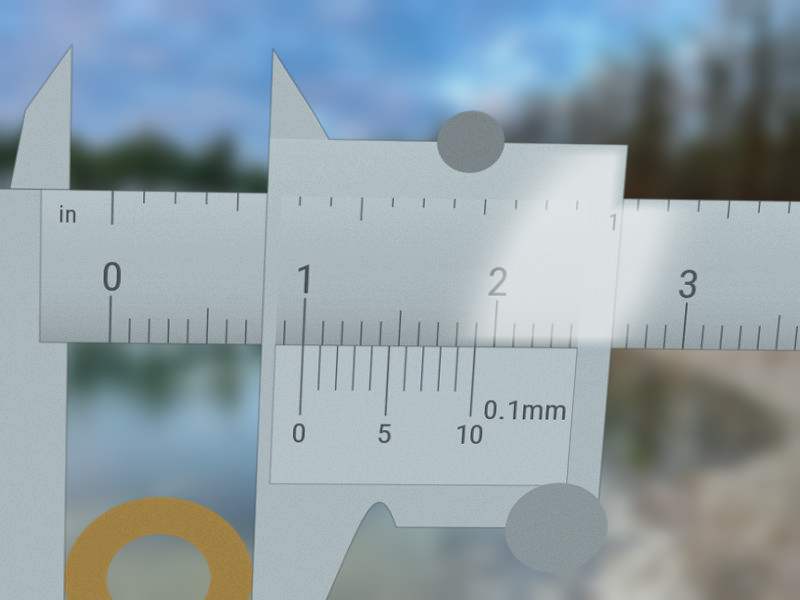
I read 10.0 mm
